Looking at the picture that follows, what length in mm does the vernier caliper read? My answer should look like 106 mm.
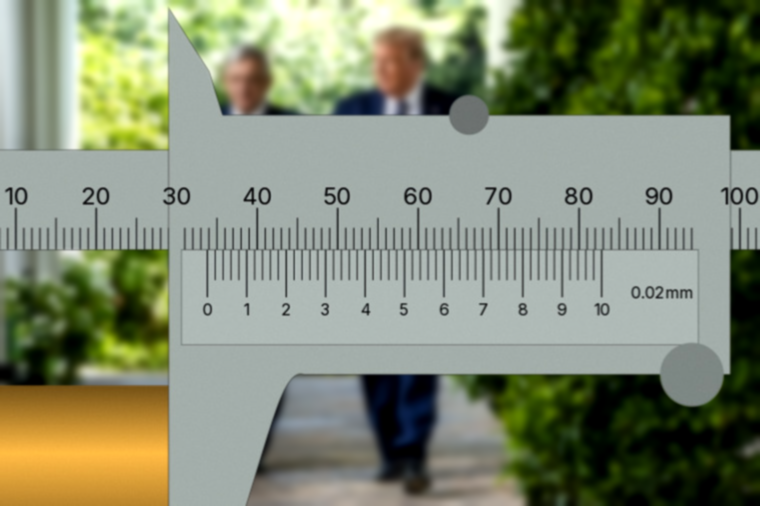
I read 33.8 mm
